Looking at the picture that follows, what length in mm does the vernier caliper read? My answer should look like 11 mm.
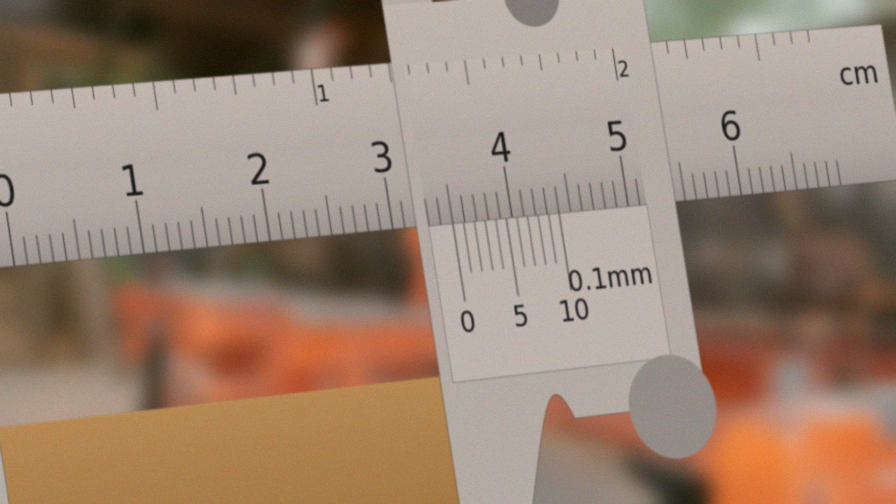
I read 35.0 mm
